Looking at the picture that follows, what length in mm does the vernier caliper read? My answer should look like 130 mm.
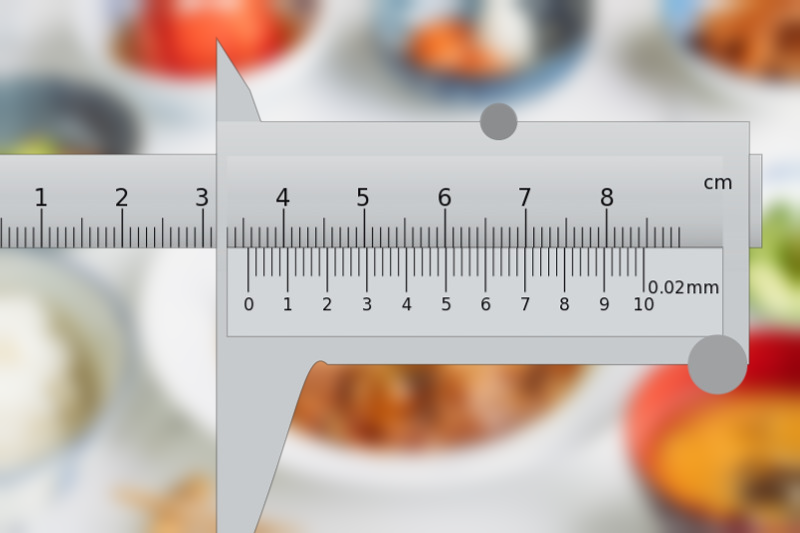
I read 35.6 mm
